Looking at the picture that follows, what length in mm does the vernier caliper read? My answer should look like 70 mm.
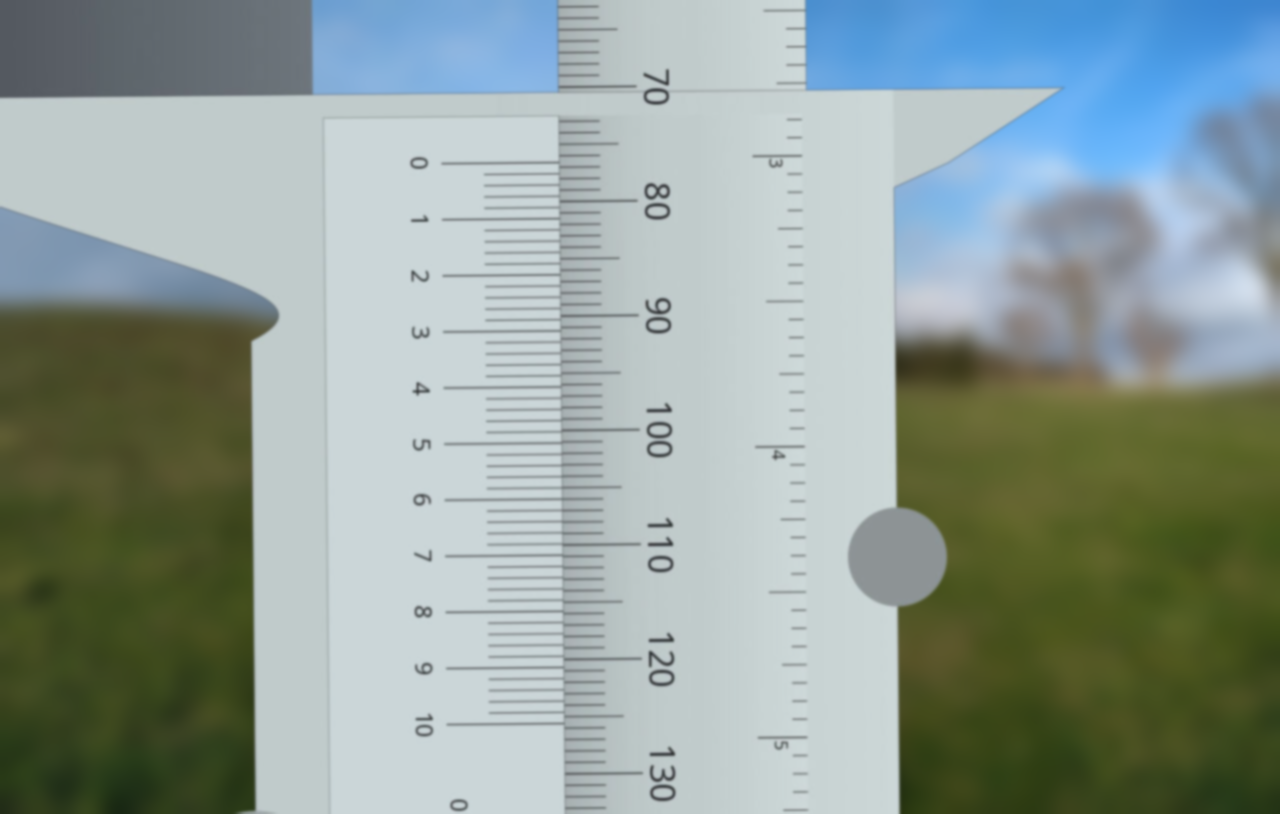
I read 76.6 mm
